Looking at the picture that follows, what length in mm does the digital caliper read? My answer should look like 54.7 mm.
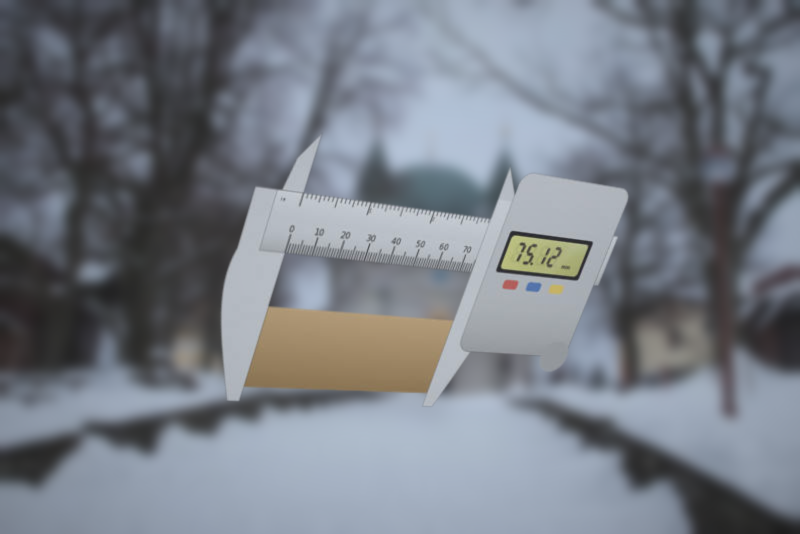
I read 75.12 mm
